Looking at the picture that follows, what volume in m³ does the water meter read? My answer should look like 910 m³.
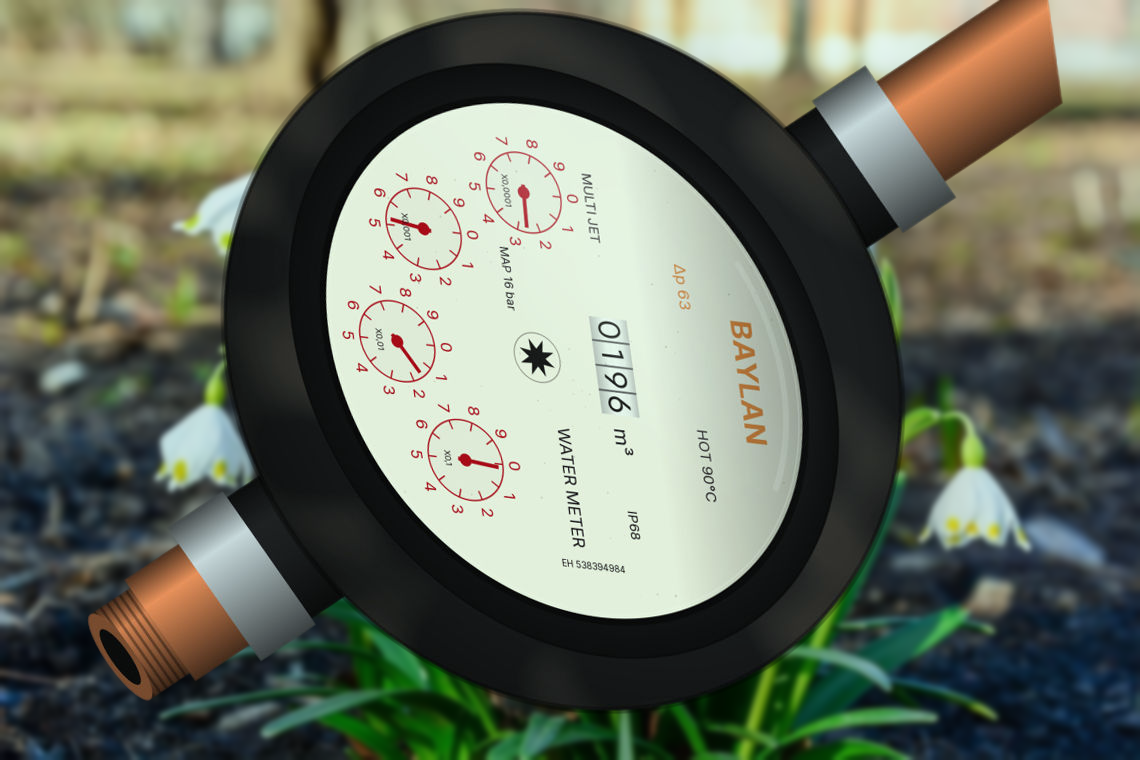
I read 196.0152 m³
